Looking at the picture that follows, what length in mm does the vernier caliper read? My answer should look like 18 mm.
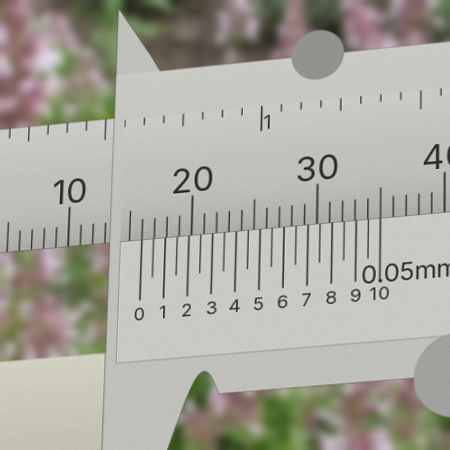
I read 16.0 mm
